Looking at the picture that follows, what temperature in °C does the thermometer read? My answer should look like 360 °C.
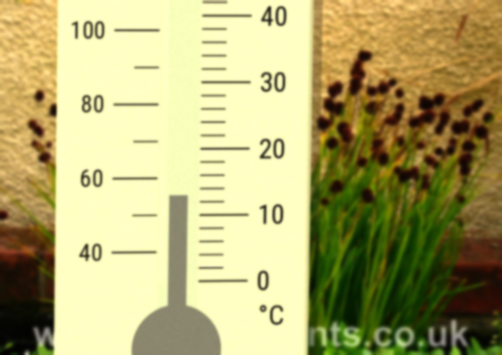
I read 13 °C
